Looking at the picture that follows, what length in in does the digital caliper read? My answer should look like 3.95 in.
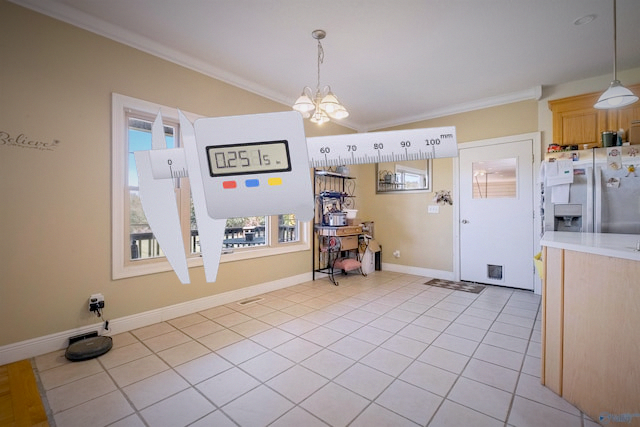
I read 0.2515 in
